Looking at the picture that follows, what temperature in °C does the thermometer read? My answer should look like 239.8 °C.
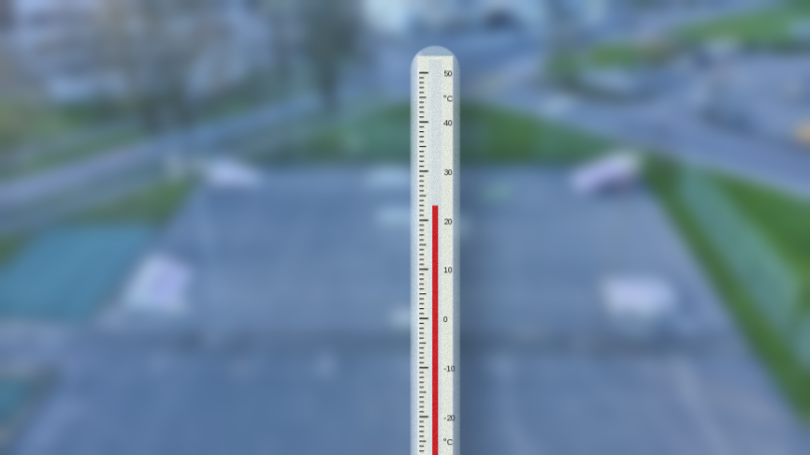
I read 23 °C
